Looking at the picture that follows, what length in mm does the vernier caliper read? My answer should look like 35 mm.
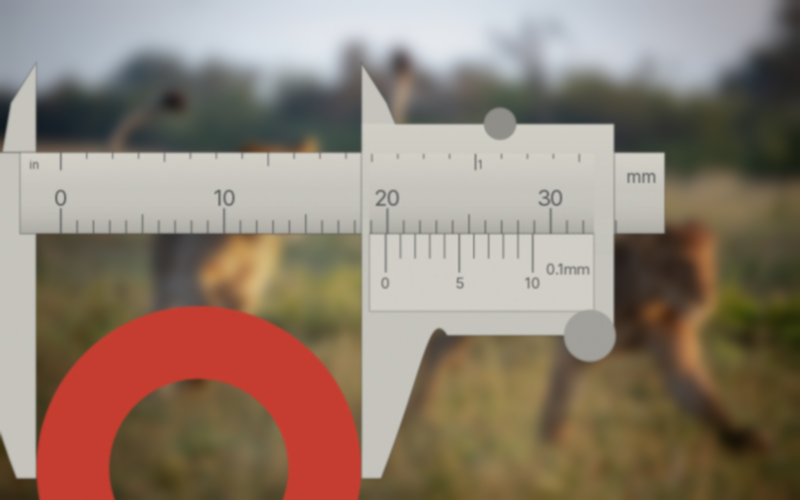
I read 19.9 mm
